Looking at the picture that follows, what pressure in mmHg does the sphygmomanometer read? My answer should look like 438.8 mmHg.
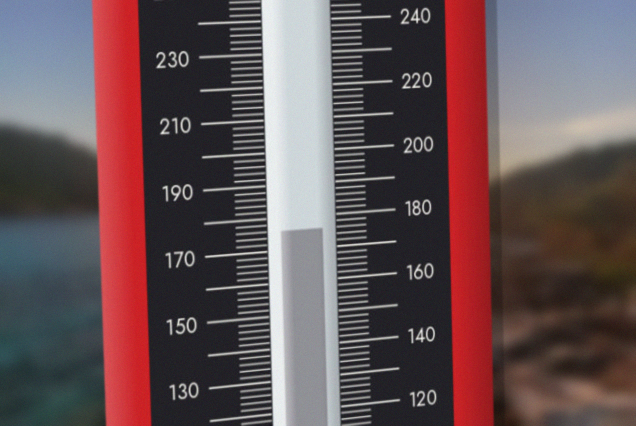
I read 176 mmHg
